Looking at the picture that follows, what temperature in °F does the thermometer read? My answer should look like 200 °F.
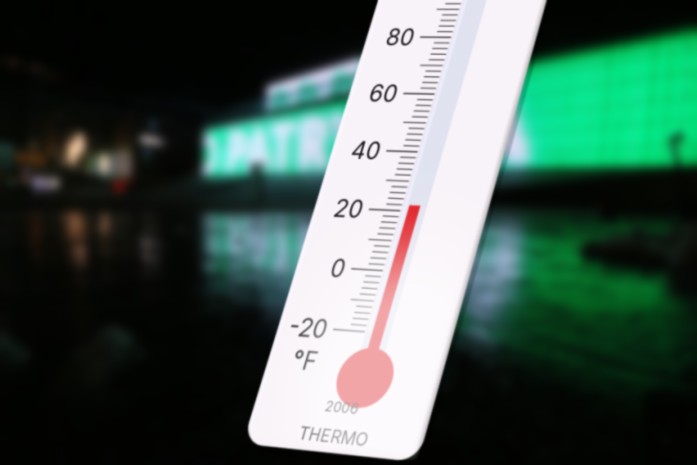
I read 22 °F
